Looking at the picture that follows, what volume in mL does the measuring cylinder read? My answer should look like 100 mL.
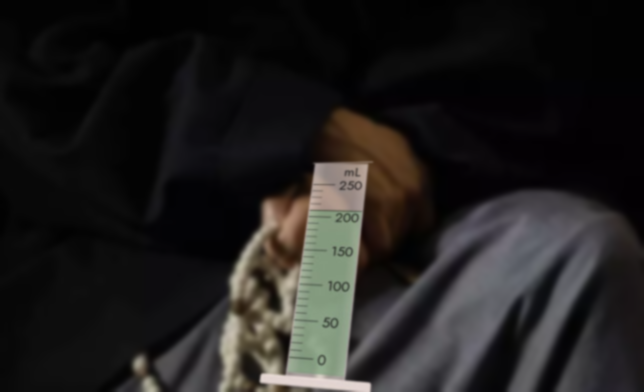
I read 210 mL
